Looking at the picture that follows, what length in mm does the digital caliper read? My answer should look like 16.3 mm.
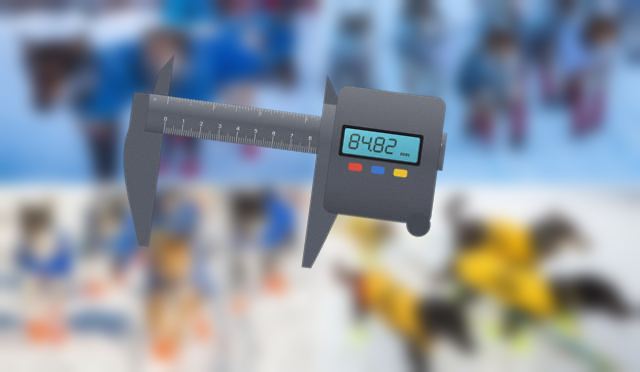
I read 84.82 mm
